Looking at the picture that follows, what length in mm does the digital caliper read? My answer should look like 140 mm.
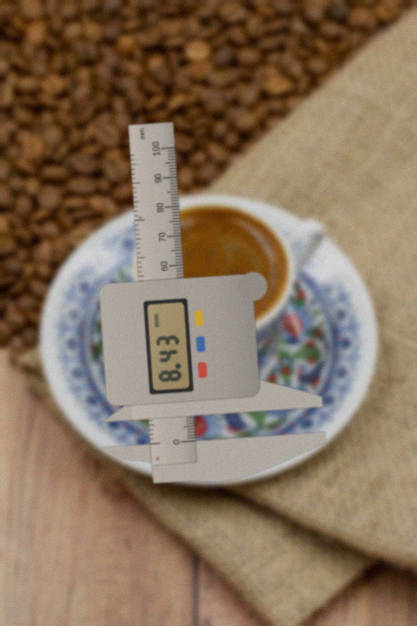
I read 8.43 mm
